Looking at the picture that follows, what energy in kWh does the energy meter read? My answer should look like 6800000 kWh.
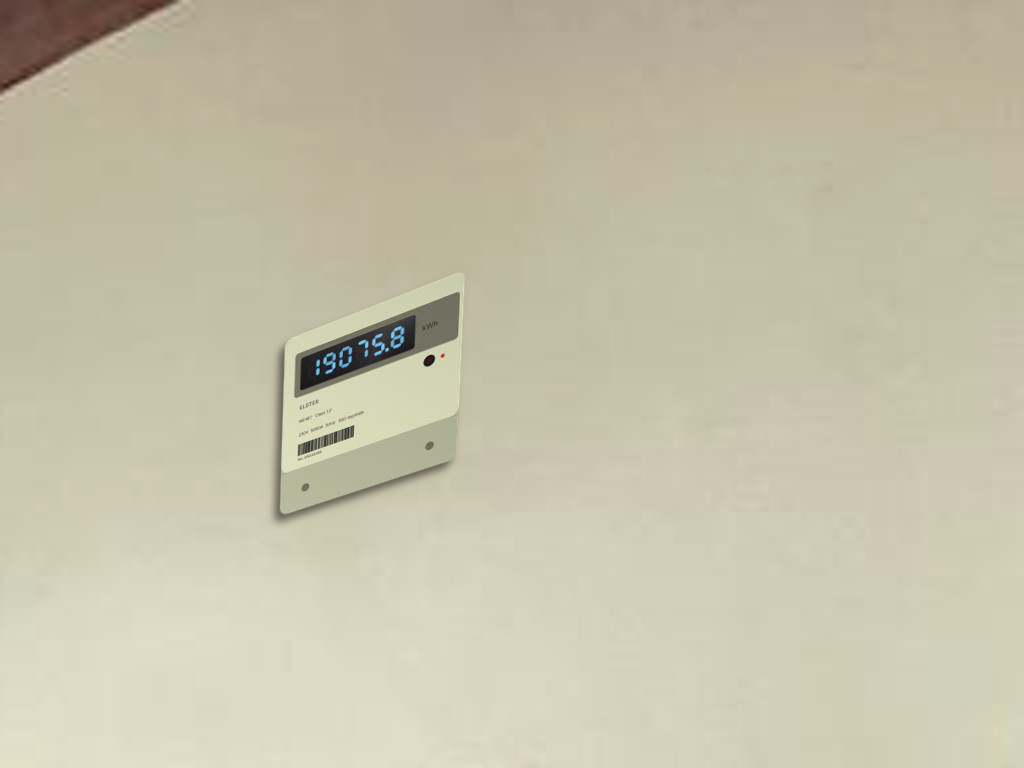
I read 19075.8 kWh
